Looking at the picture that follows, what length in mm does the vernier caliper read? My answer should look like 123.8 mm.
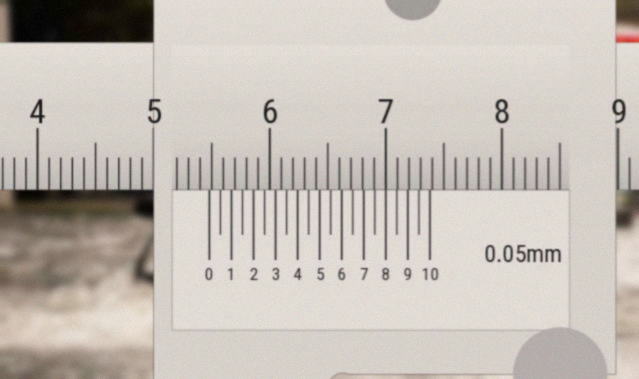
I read 54.8 mm
